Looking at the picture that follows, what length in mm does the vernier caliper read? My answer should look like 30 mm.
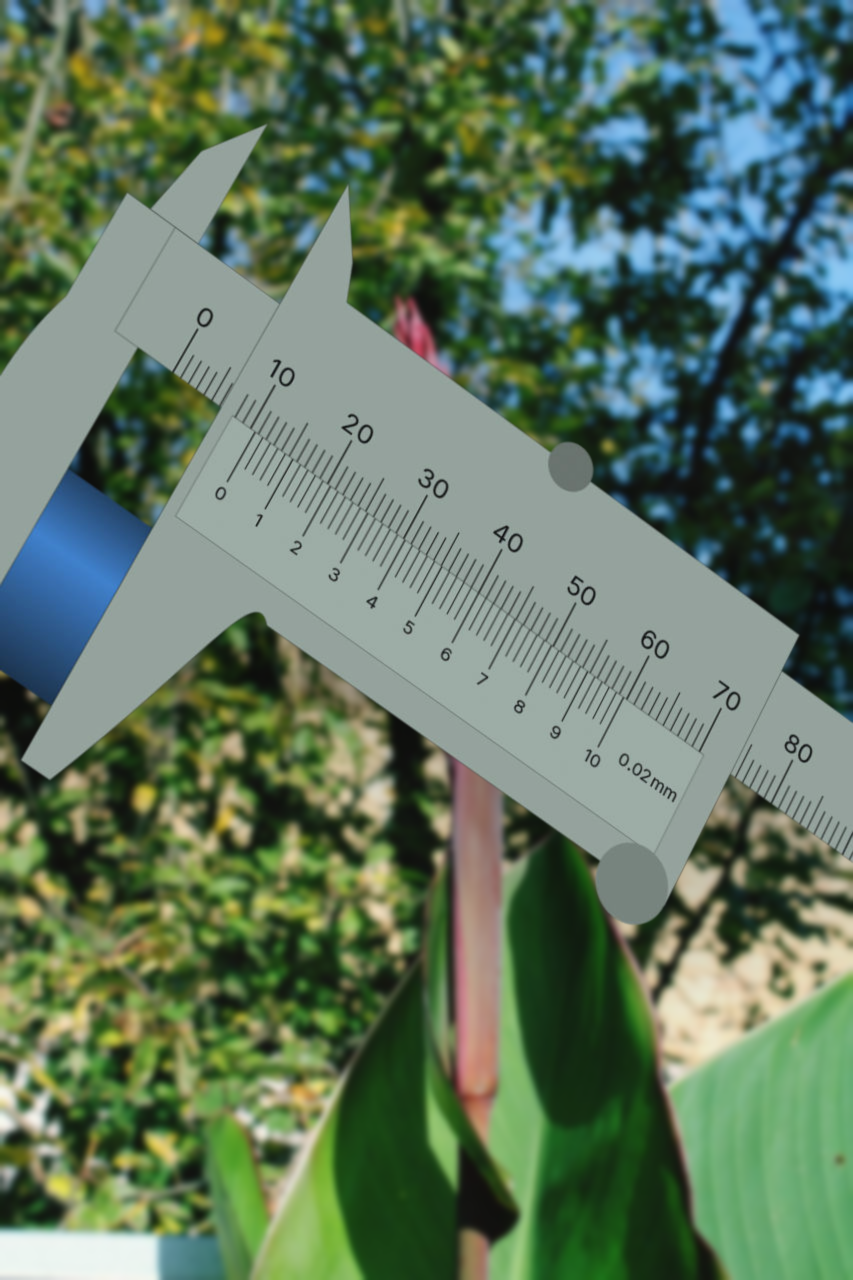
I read 10.6 mm
